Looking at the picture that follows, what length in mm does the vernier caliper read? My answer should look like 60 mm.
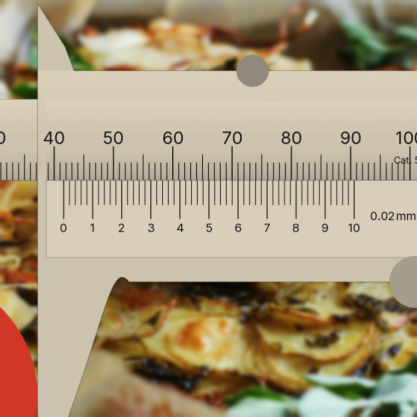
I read 41.6 mm
